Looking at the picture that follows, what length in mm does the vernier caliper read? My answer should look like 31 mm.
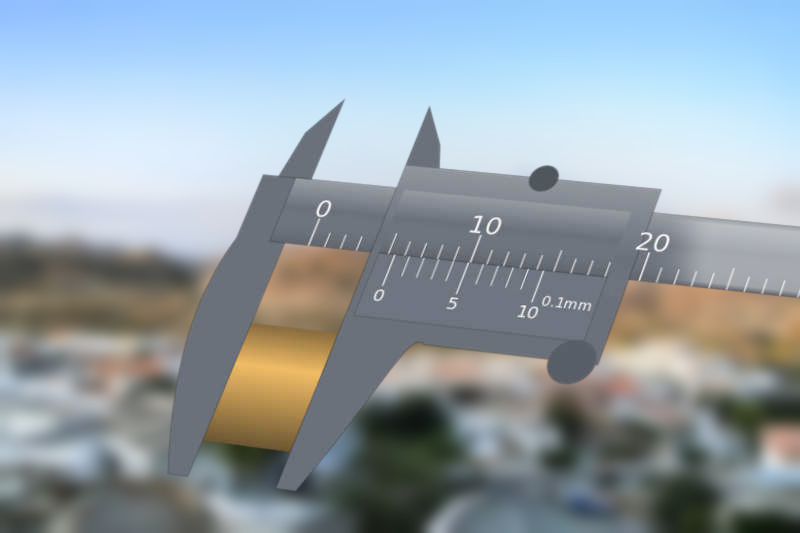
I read 5.4 mm
